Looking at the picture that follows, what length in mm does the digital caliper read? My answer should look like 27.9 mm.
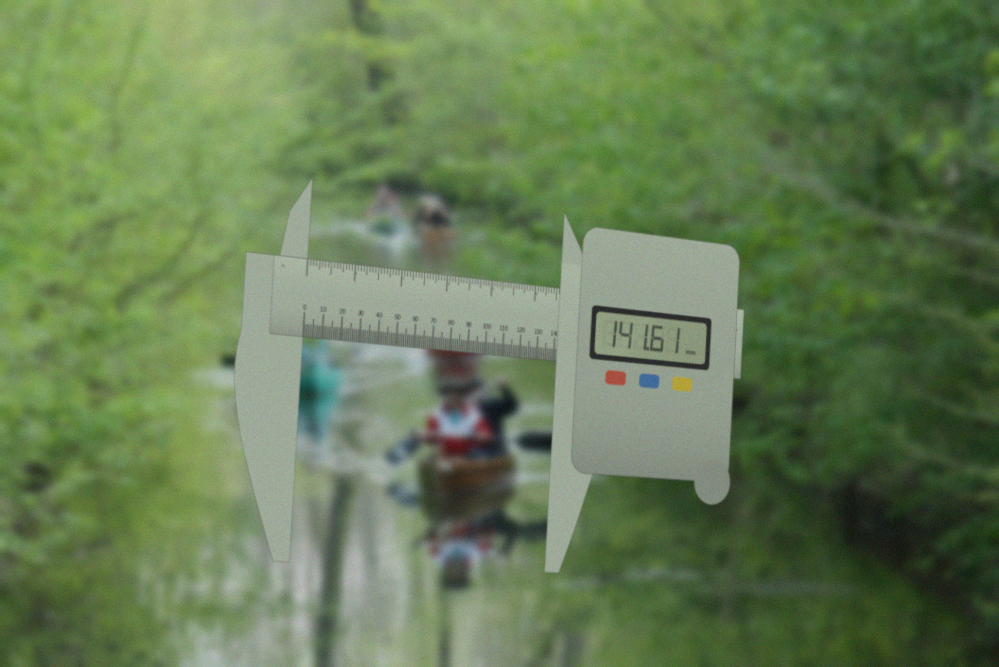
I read 141.61 mm
